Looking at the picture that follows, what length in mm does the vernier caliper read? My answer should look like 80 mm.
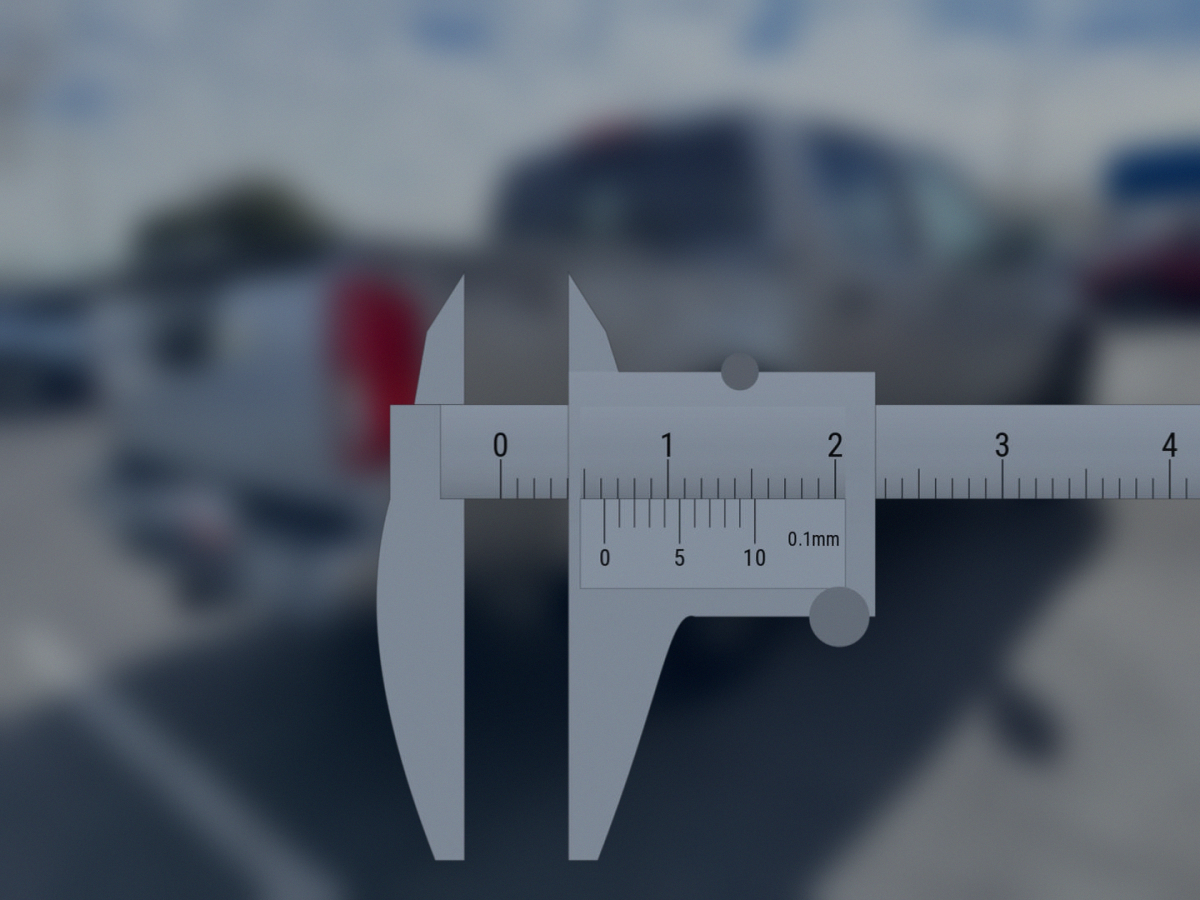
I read 6.2 mm
